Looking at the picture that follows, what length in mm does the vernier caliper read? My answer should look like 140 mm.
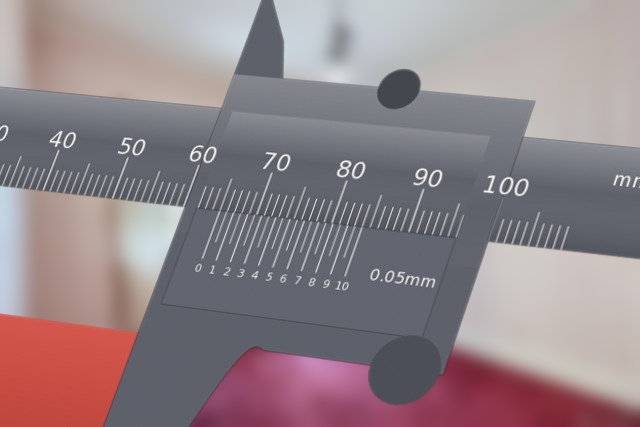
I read 65.0 mm
